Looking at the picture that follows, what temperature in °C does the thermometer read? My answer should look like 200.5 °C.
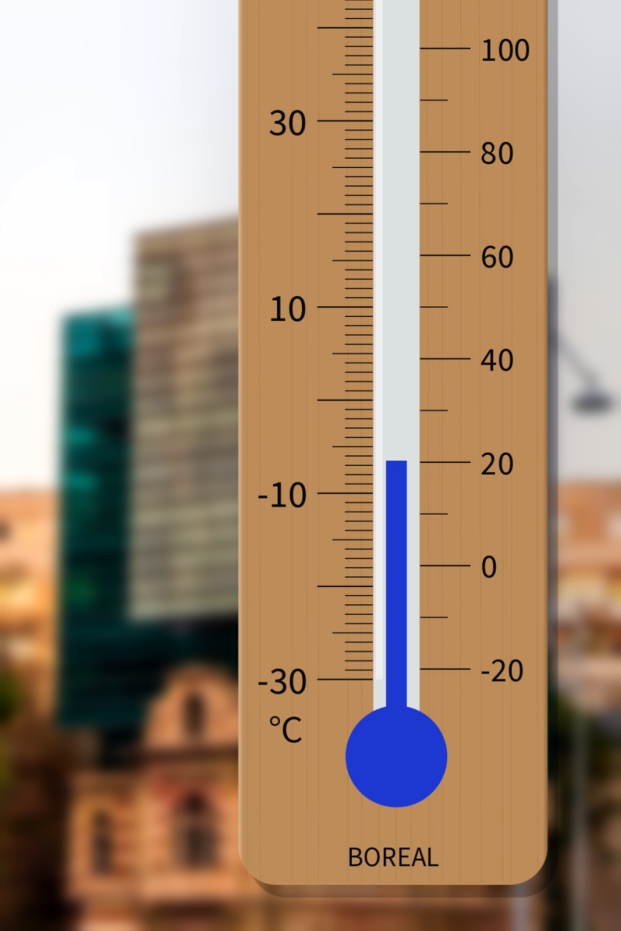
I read -6.5 °C
